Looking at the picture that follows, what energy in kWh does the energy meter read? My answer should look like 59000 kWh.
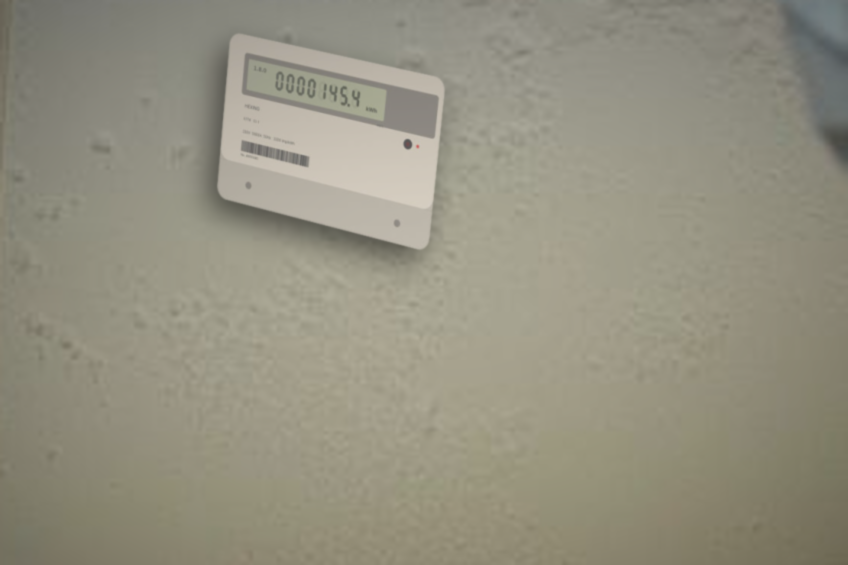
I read 145.4 kWh
